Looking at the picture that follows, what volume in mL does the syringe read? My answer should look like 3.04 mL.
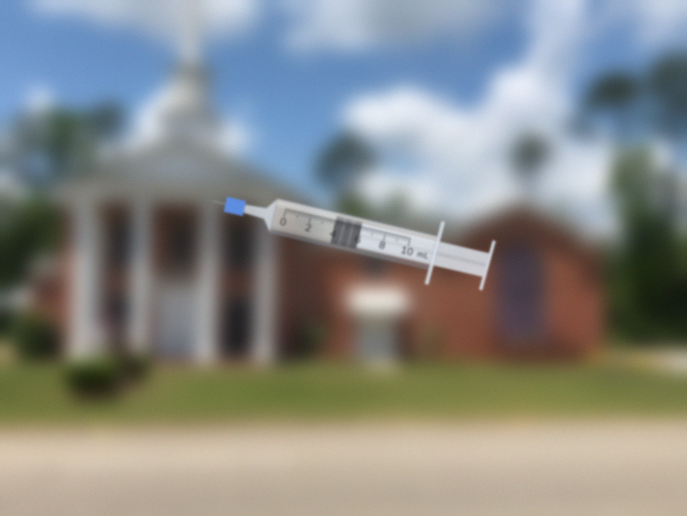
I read 4 mL
